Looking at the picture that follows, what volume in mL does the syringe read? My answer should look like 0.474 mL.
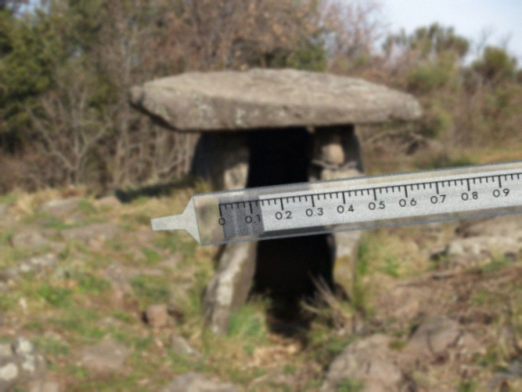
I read 0 mL
